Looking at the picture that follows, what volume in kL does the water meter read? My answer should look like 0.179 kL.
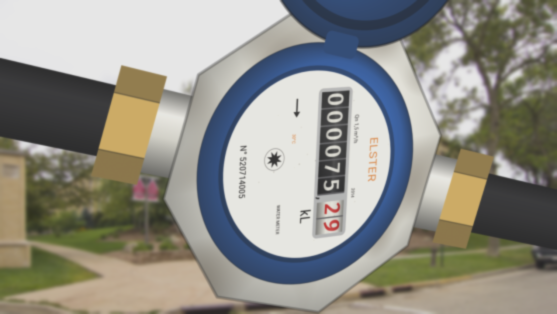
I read 75.29 kL
